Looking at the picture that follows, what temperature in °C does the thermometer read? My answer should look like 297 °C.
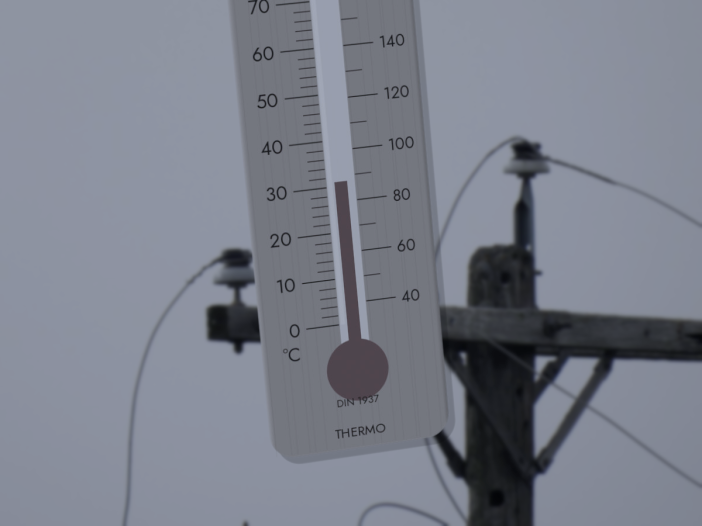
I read 31 °C
